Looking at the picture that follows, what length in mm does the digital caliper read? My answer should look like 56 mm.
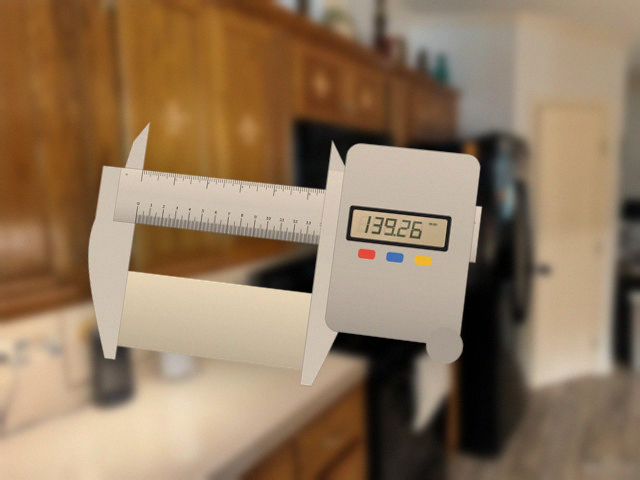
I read 139.26 mm
